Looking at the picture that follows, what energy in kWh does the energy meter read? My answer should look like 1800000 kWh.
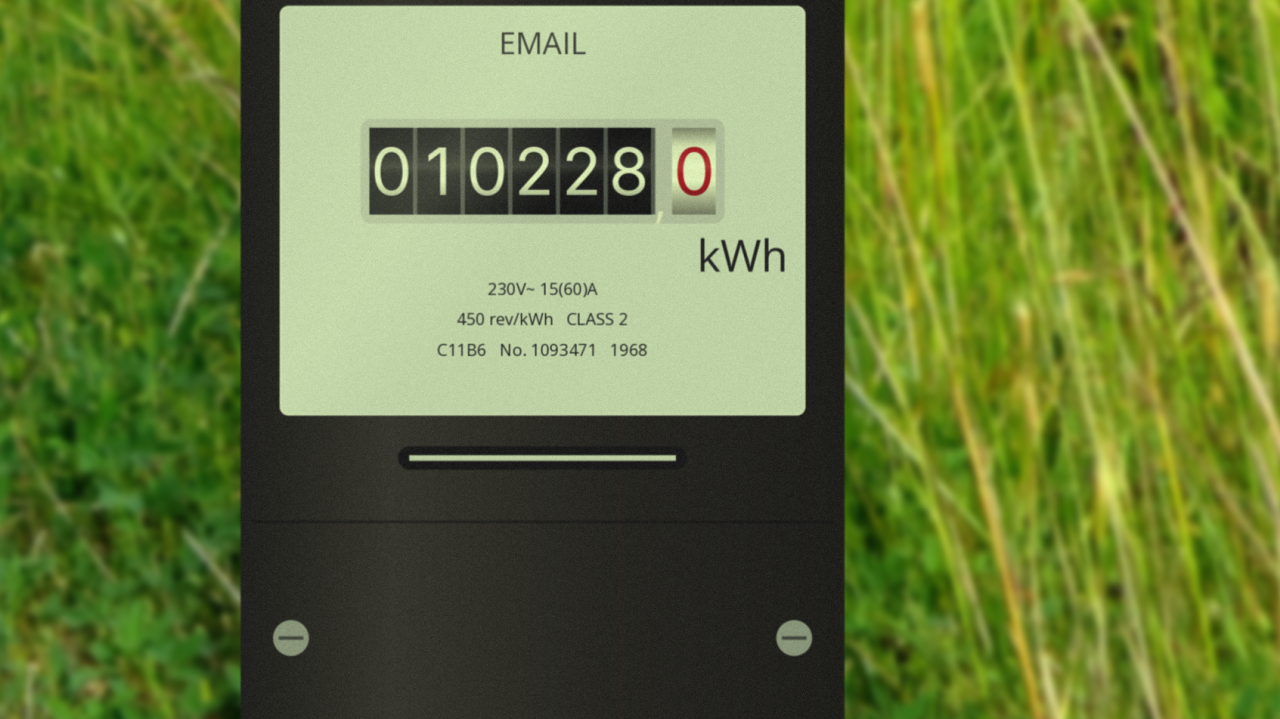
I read 10228.0 kWh
